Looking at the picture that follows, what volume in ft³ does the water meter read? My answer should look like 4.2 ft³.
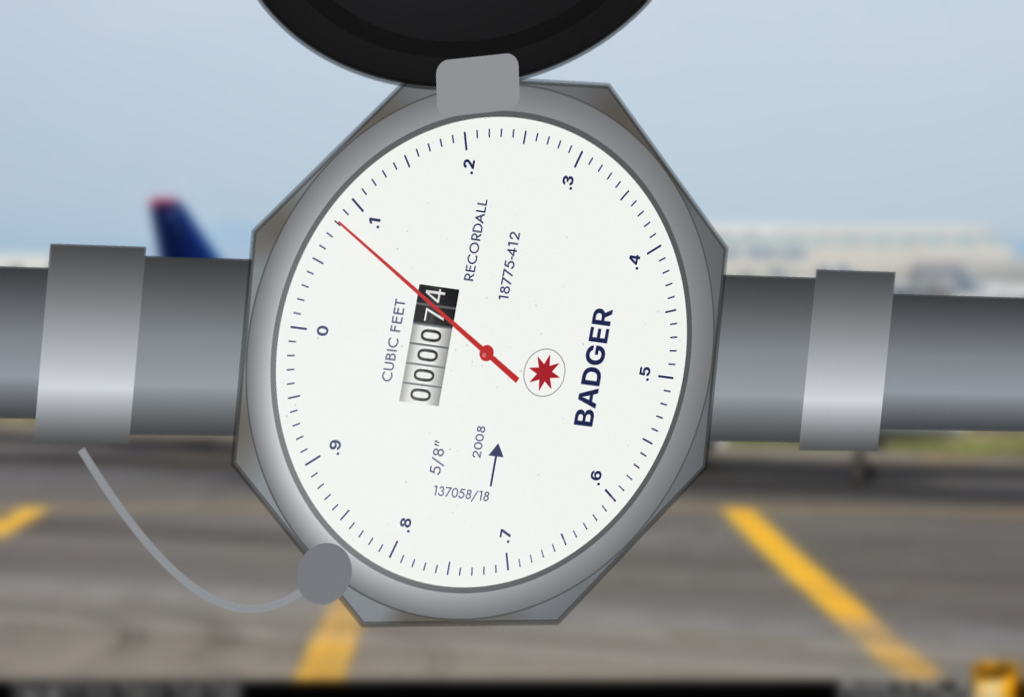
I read 74.08 ft³
